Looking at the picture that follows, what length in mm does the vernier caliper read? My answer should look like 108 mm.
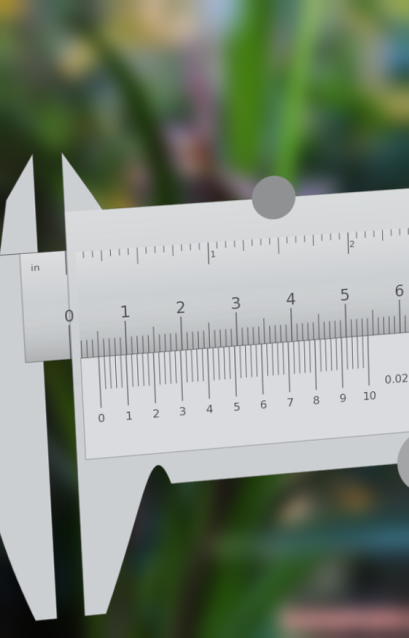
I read 5.0 mm
